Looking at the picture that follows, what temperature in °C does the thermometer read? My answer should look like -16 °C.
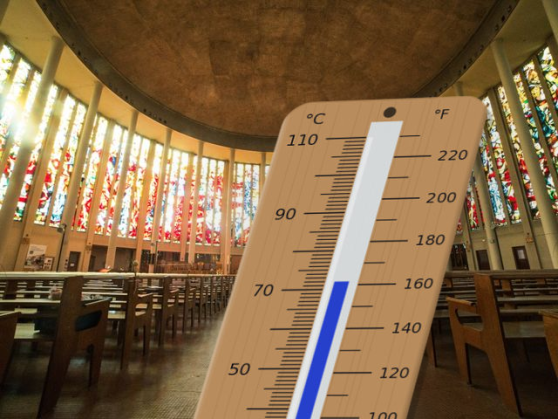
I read 72 °C
